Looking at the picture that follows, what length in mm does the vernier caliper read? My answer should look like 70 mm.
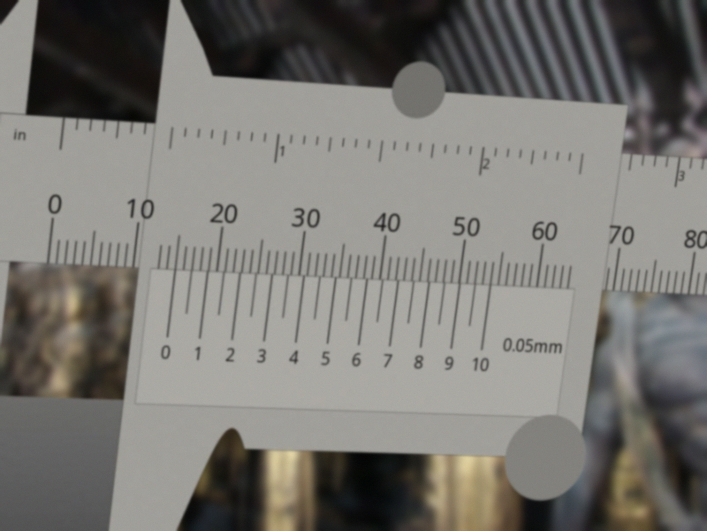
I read 15.0 mm
